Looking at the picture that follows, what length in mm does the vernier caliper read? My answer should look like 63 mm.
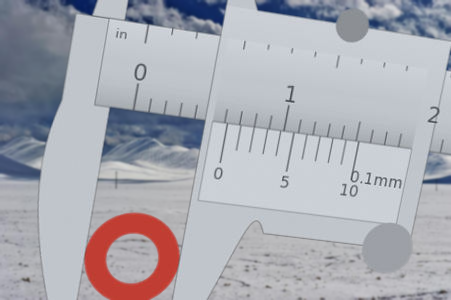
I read 6.2 mm
